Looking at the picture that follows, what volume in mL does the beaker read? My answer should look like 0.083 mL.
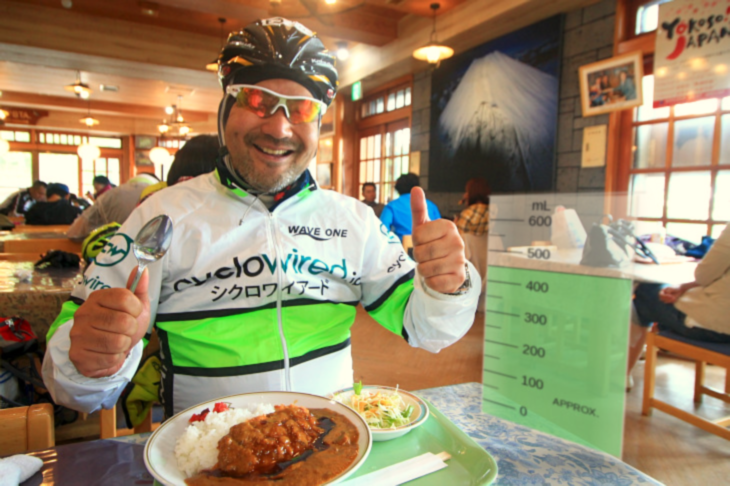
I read 450 mL
